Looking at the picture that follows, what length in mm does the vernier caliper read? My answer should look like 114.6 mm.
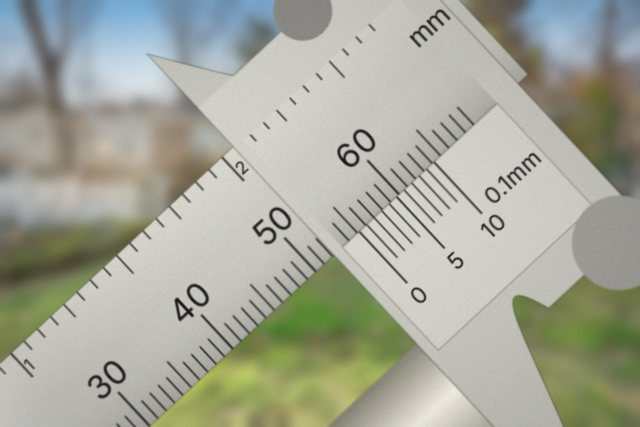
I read 55.2 mm
